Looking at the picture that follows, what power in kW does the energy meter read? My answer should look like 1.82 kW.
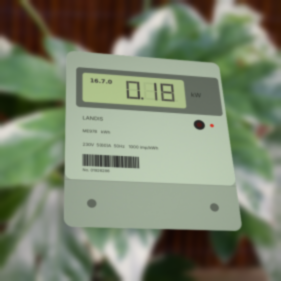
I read 0.18 kW
